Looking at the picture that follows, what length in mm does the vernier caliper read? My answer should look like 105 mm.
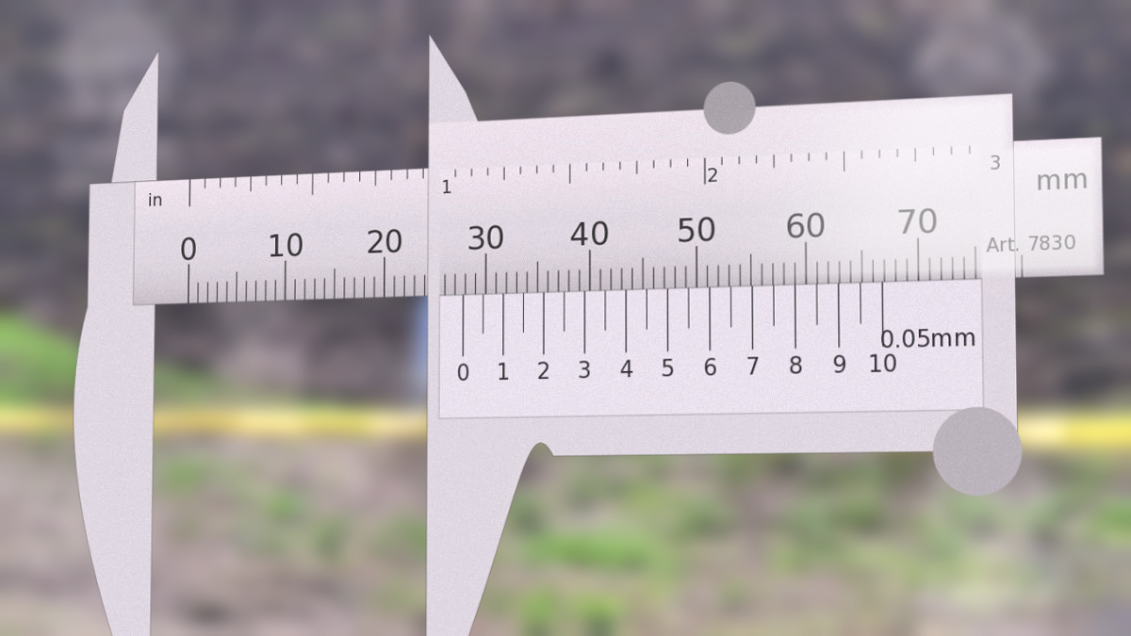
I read 27.8 mm
